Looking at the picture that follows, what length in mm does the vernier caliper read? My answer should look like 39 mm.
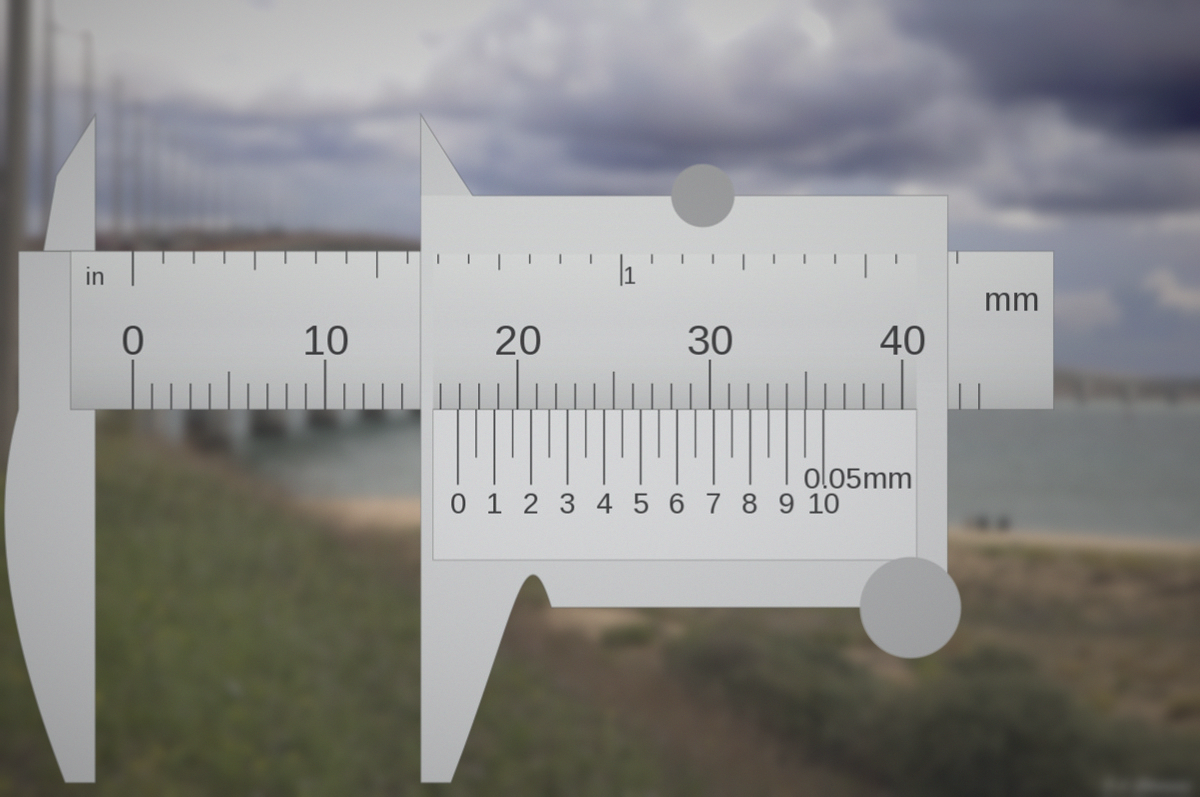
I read 16.9 mm
